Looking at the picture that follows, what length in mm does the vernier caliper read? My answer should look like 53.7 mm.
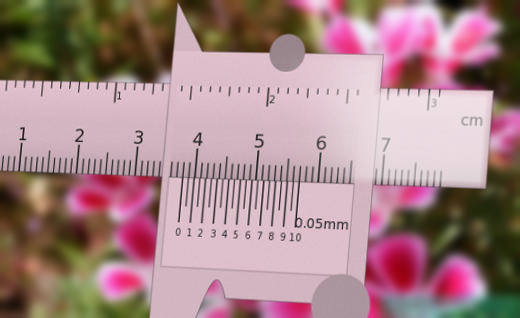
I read 38.0 mm
